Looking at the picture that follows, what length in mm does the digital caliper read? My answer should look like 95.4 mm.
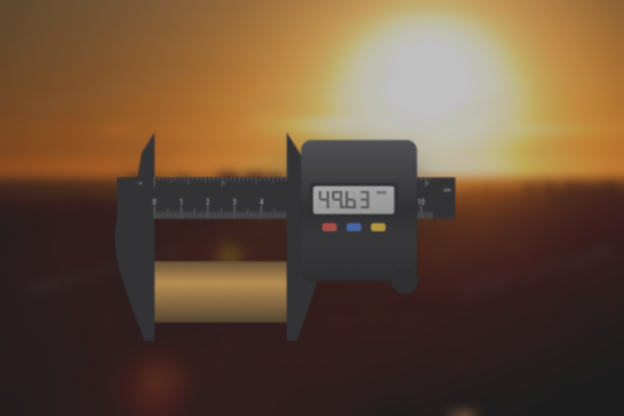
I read 49.63 mm
